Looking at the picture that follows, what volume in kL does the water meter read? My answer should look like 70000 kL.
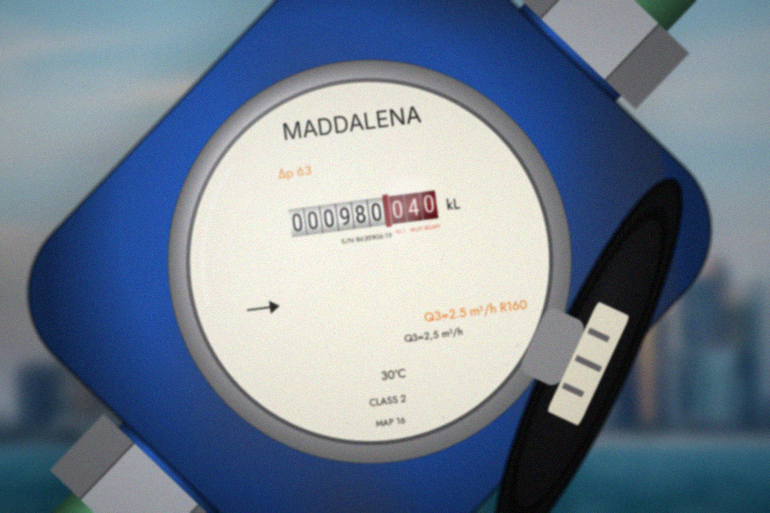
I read 980.040 kL
